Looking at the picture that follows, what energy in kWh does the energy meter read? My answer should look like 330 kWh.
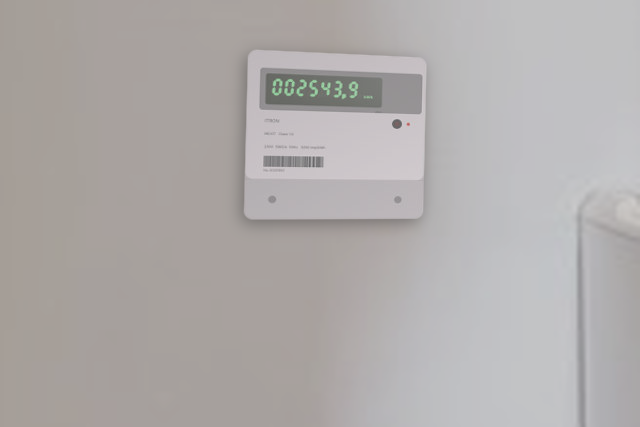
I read 2543.9 kWh
